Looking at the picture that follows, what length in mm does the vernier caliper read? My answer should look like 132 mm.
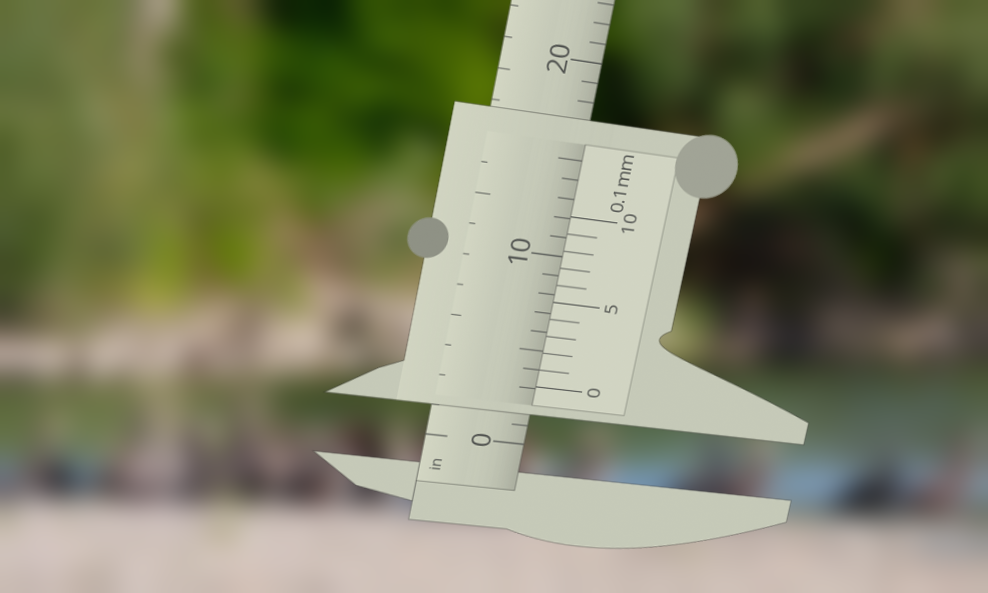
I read 3.1 mm
